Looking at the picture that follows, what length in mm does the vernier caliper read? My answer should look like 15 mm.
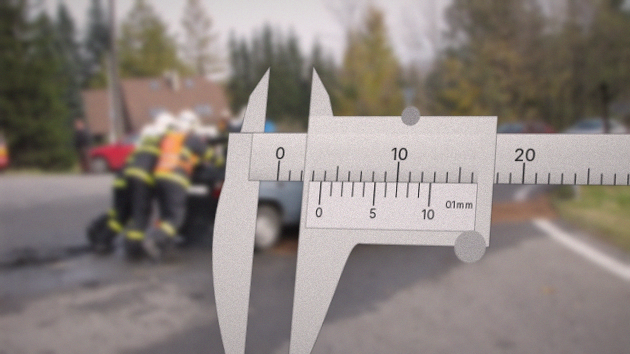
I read 3.7 mm
